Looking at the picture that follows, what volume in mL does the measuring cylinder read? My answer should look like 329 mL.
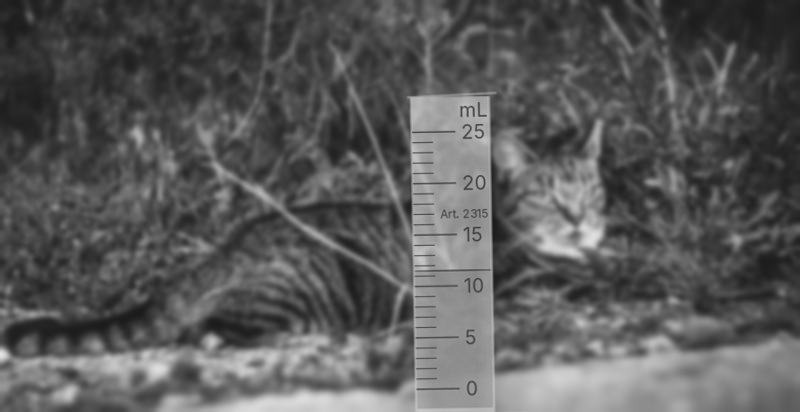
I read 11.5 mL
